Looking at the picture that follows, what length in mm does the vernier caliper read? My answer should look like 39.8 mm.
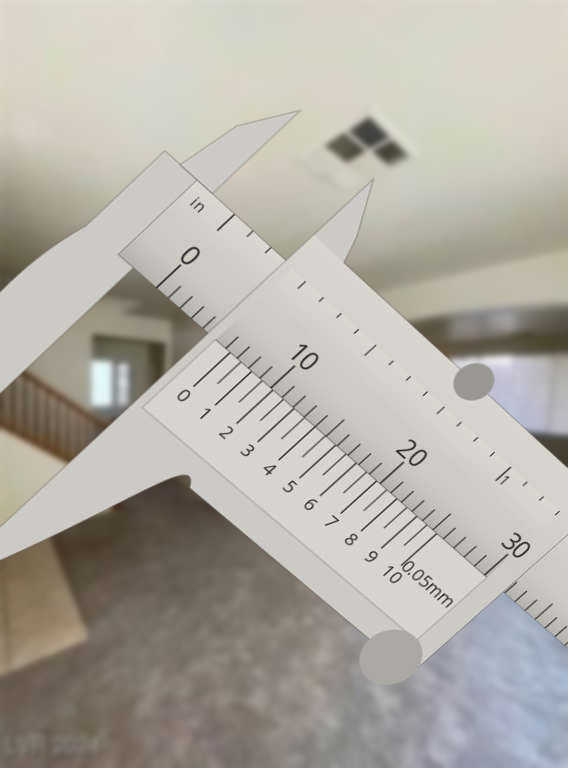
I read 6.4 mm
